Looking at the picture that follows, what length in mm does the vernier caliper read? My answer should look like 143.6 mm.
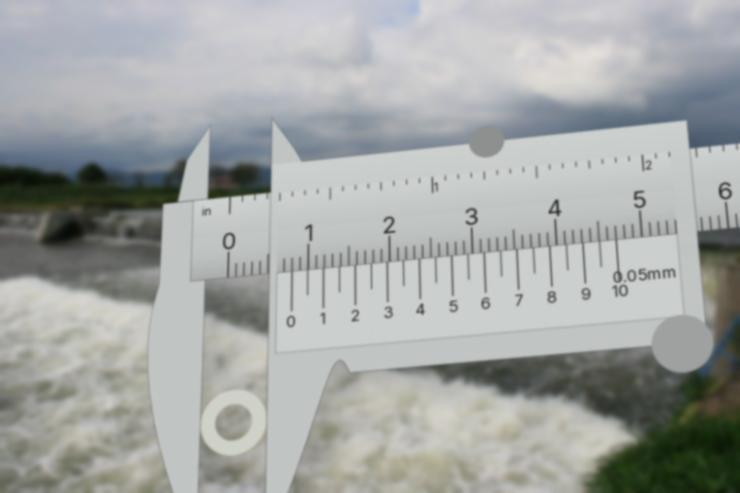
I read 8.0 mm
